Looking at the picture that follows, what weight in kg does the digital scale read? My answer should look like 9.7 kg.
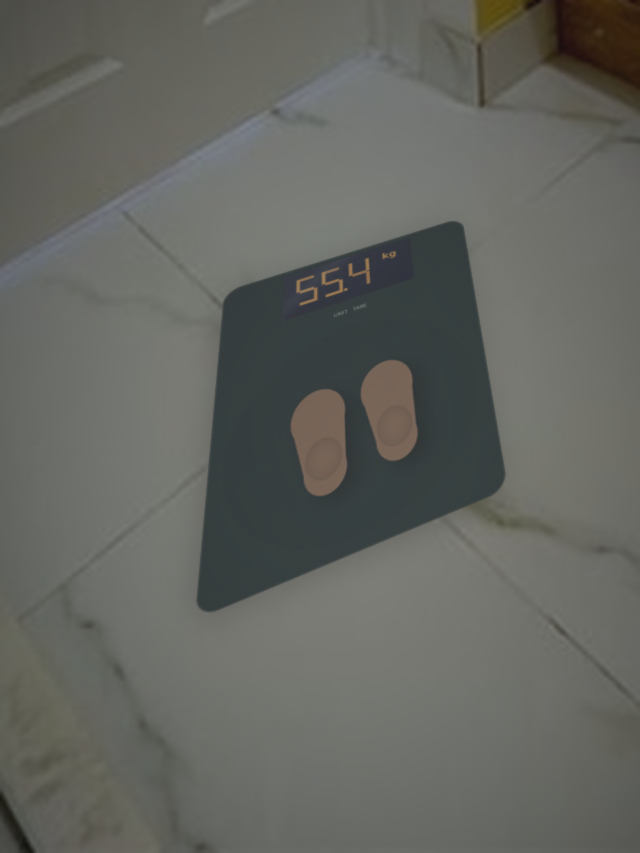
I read 55.4 kg
